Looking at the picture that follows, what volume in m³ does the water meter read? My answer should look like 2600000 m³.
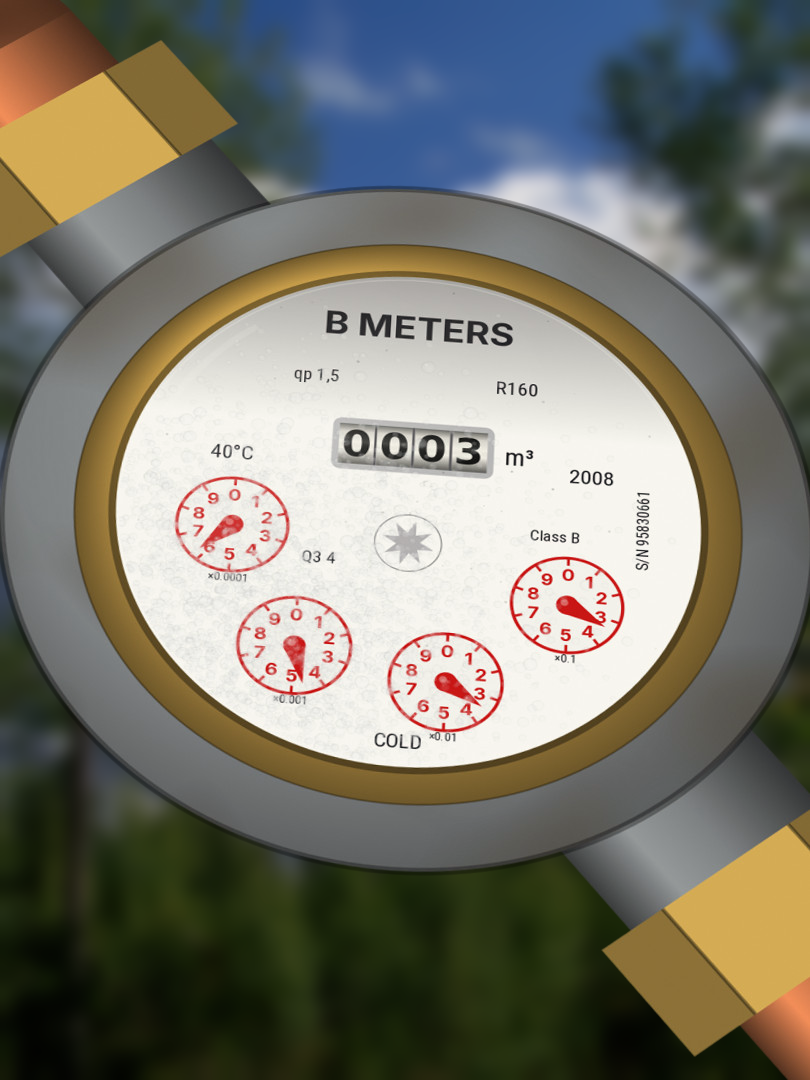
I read 3.3346 m³
